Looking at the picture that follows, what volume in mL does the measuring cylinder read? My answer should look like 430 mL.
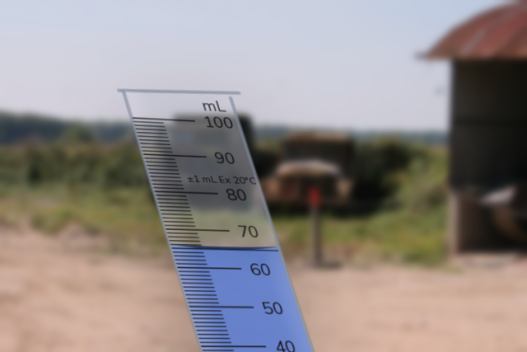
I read 65 mL
